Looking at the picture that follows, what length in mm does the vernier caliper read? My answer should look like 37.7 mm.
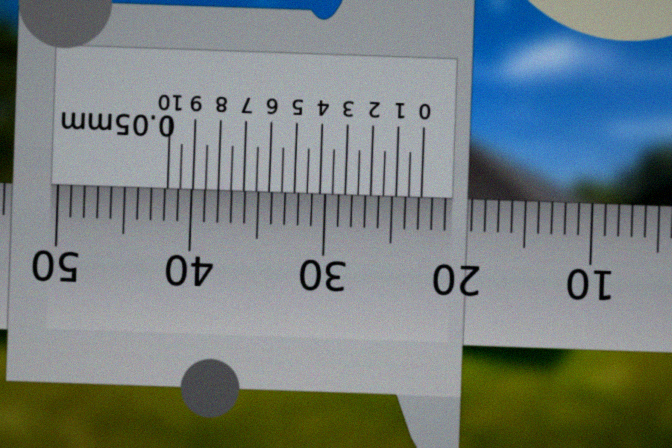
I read 22.8 mm
